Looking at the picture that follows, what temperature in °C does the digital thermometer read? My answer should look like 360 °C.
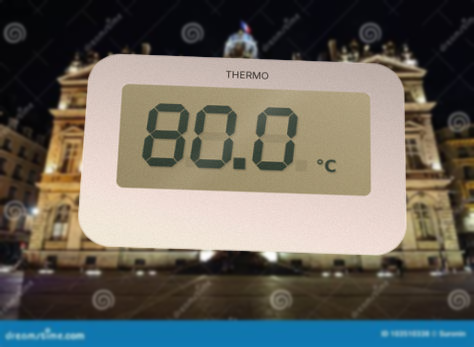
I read 80.0 °C
